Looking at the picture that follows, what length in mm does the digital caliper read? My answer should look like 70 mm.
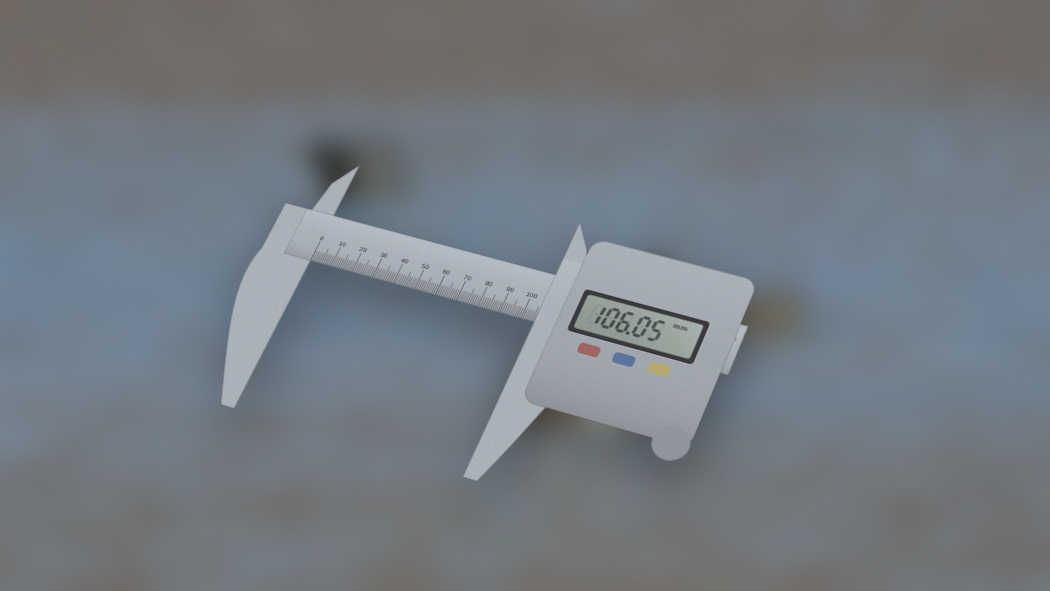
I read 106.05 mm
